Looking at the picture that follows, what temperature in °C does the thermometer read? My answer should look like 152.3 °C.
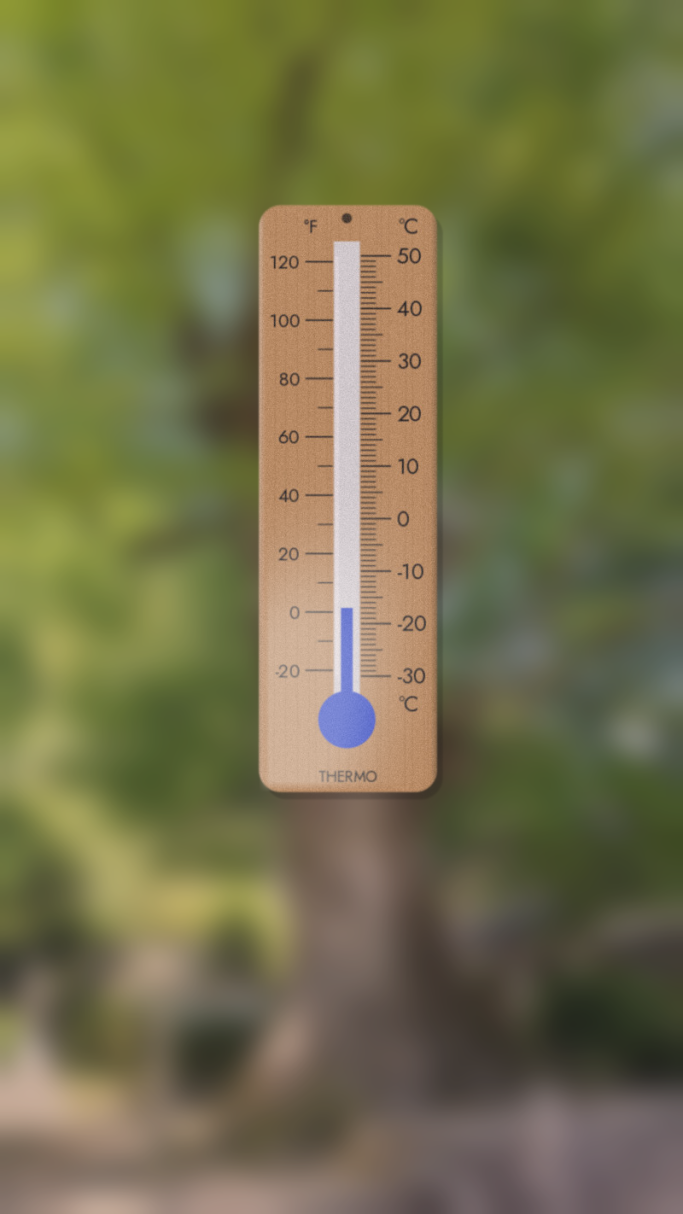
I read -17 °C
